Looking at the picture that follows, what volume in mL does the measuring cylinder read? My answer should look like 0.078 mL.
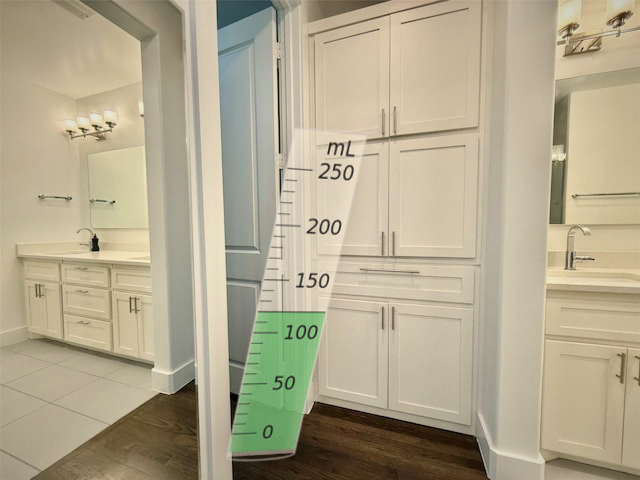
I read 120 mL
